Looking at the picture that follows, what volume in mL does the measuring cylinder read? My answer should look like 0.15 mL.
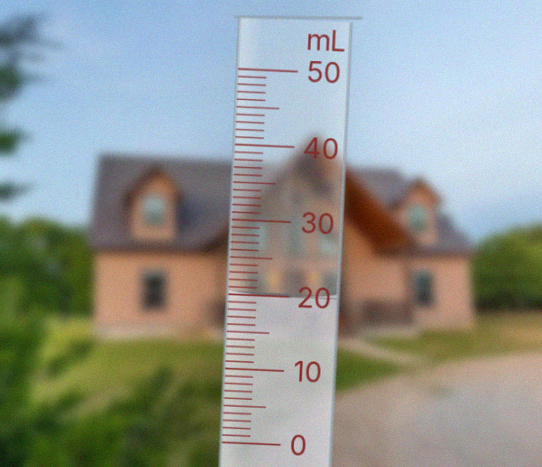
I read 20 mL
